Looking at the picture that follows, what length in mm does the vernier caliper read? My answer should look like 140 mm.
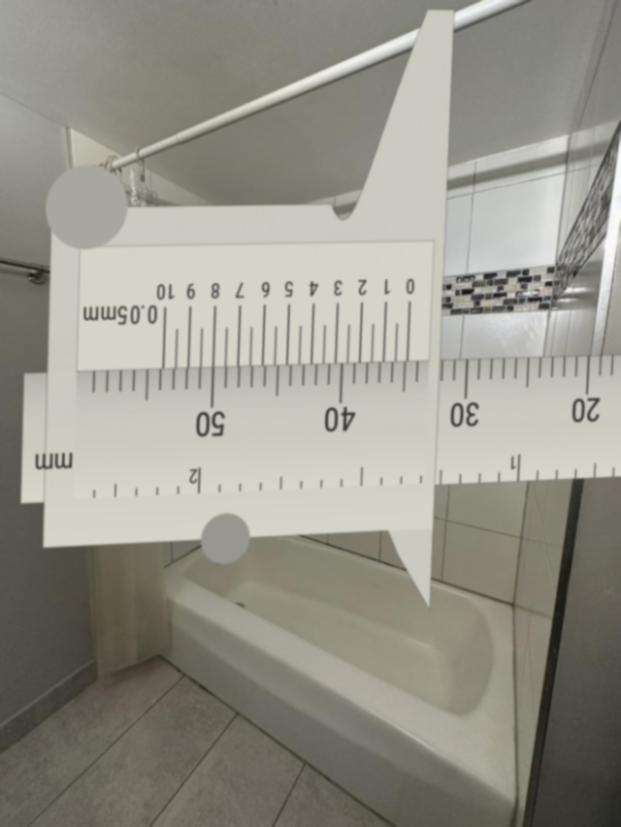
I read 34.8 mm
